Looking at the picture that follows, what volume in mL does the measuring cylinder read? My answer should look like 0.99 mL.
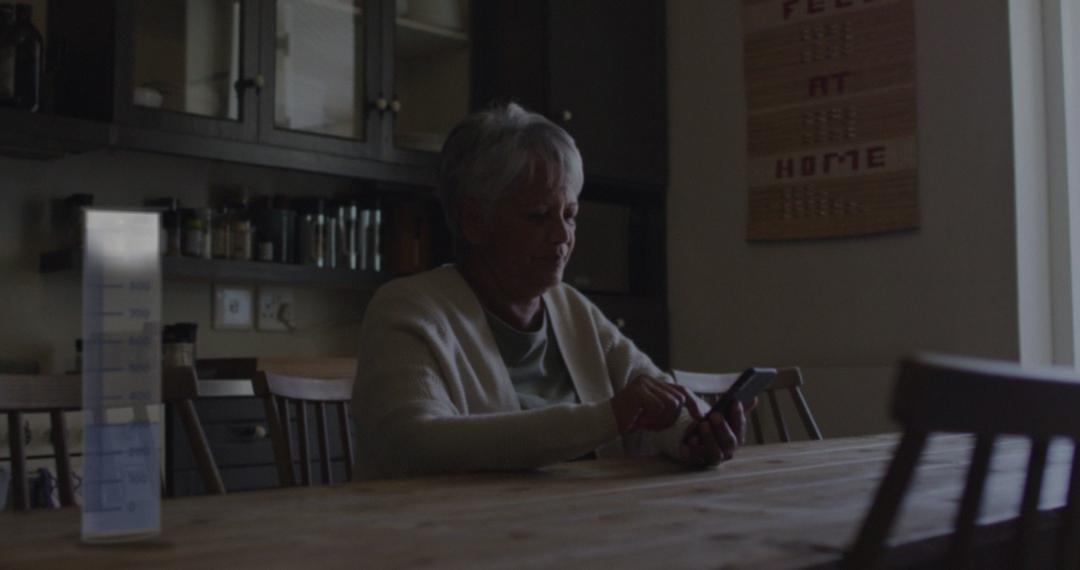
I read 300 mL
